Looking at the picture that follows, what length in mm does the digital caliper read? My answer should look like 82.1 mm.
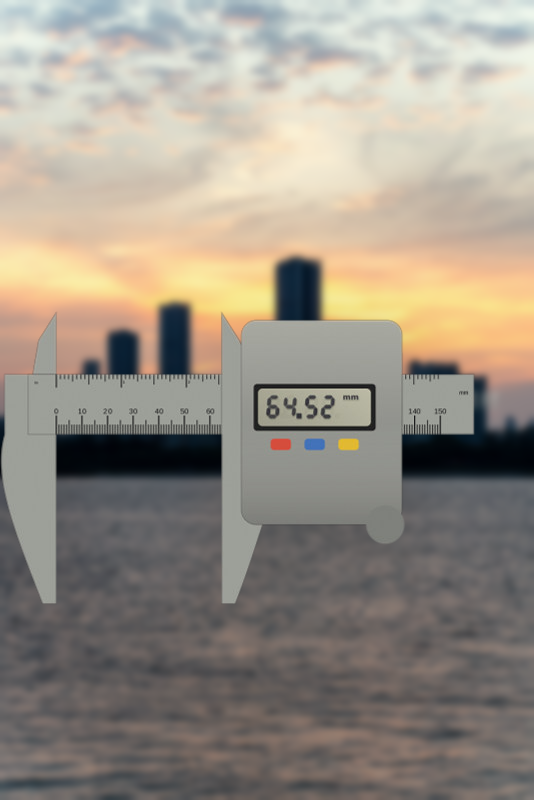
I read 64.52 mm
